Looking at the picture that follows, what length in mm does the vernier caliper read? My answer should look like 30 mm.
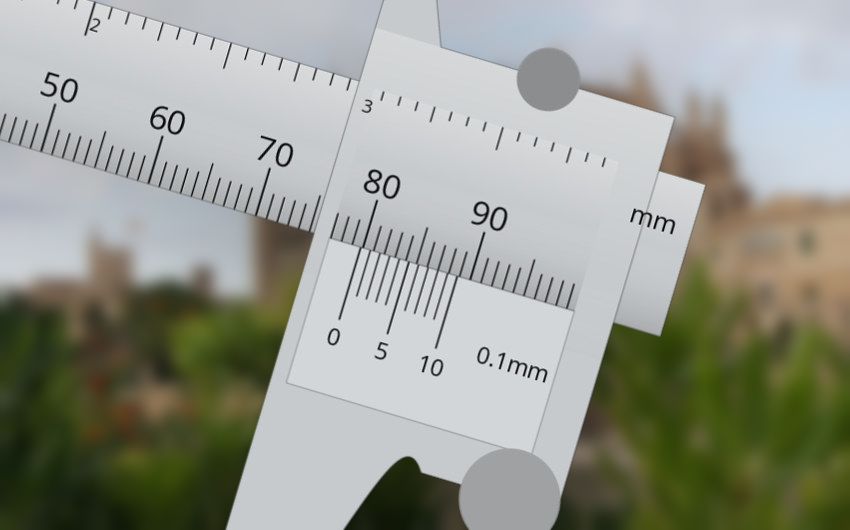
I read 79.8 mm
